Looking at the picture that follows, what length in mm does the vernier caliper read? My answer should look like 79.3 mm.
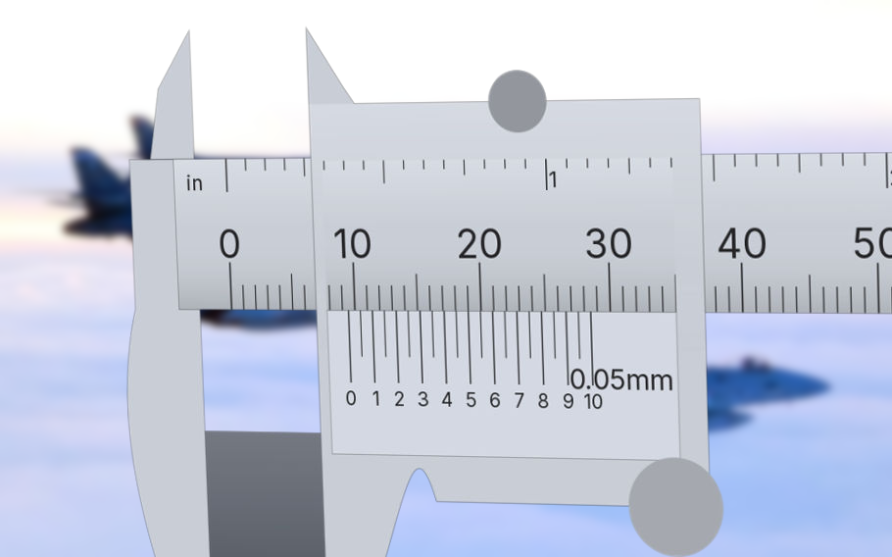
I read 9.5 mm
